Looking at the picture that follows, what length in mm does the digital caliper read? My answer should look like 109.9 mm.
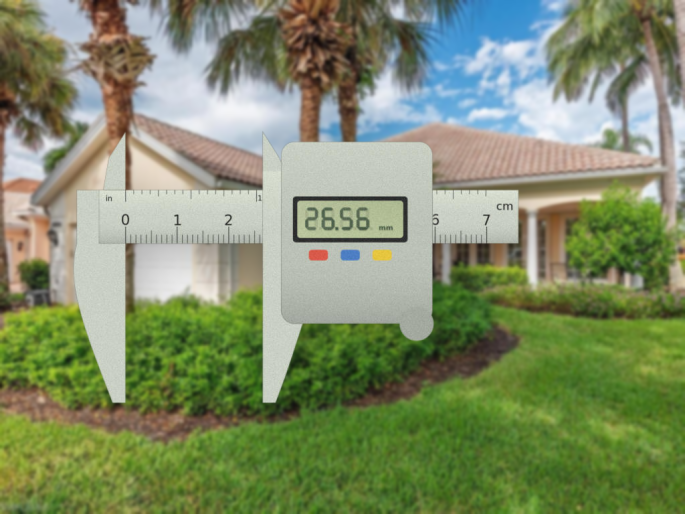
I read 26.56 mm
